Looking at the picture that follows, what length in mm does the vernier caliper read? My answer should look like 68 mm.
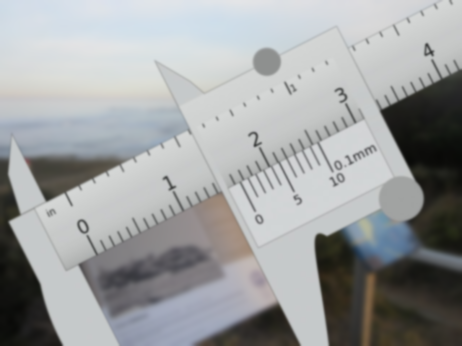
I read 16.6 mm
